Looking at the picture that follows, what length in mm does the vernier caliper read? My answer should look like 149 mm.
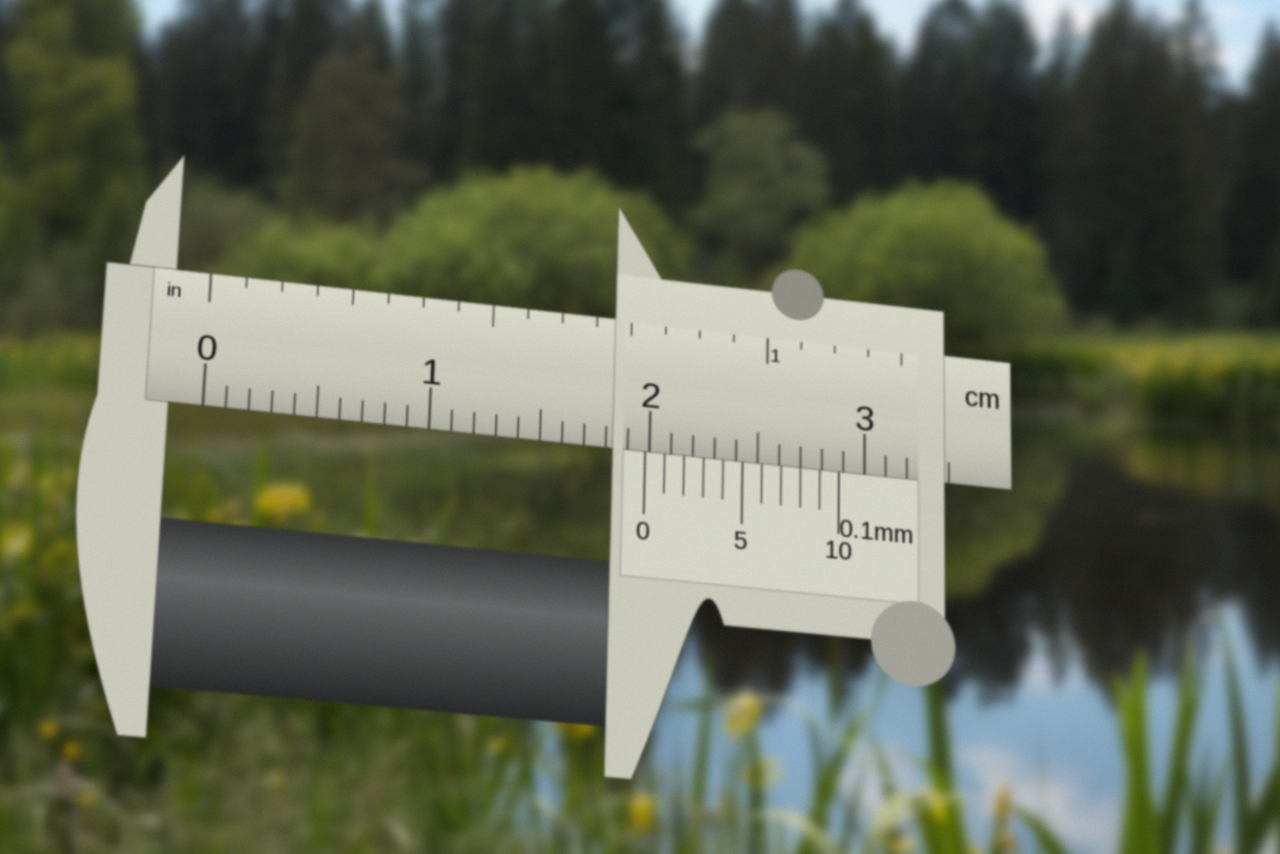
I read 19.8 mm
